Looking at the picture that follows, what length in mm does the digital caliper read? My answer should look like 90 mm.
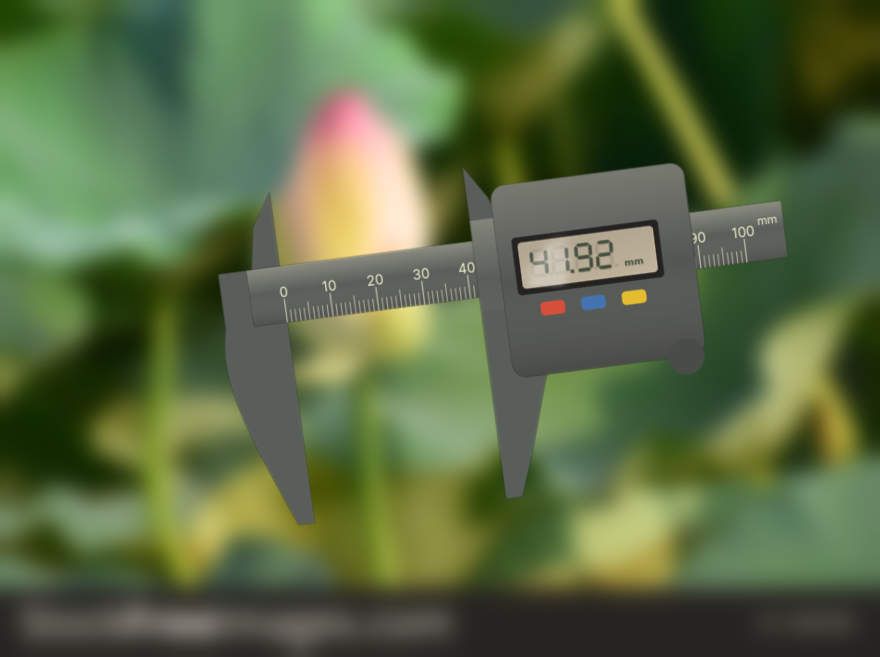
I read 41.92 mm
